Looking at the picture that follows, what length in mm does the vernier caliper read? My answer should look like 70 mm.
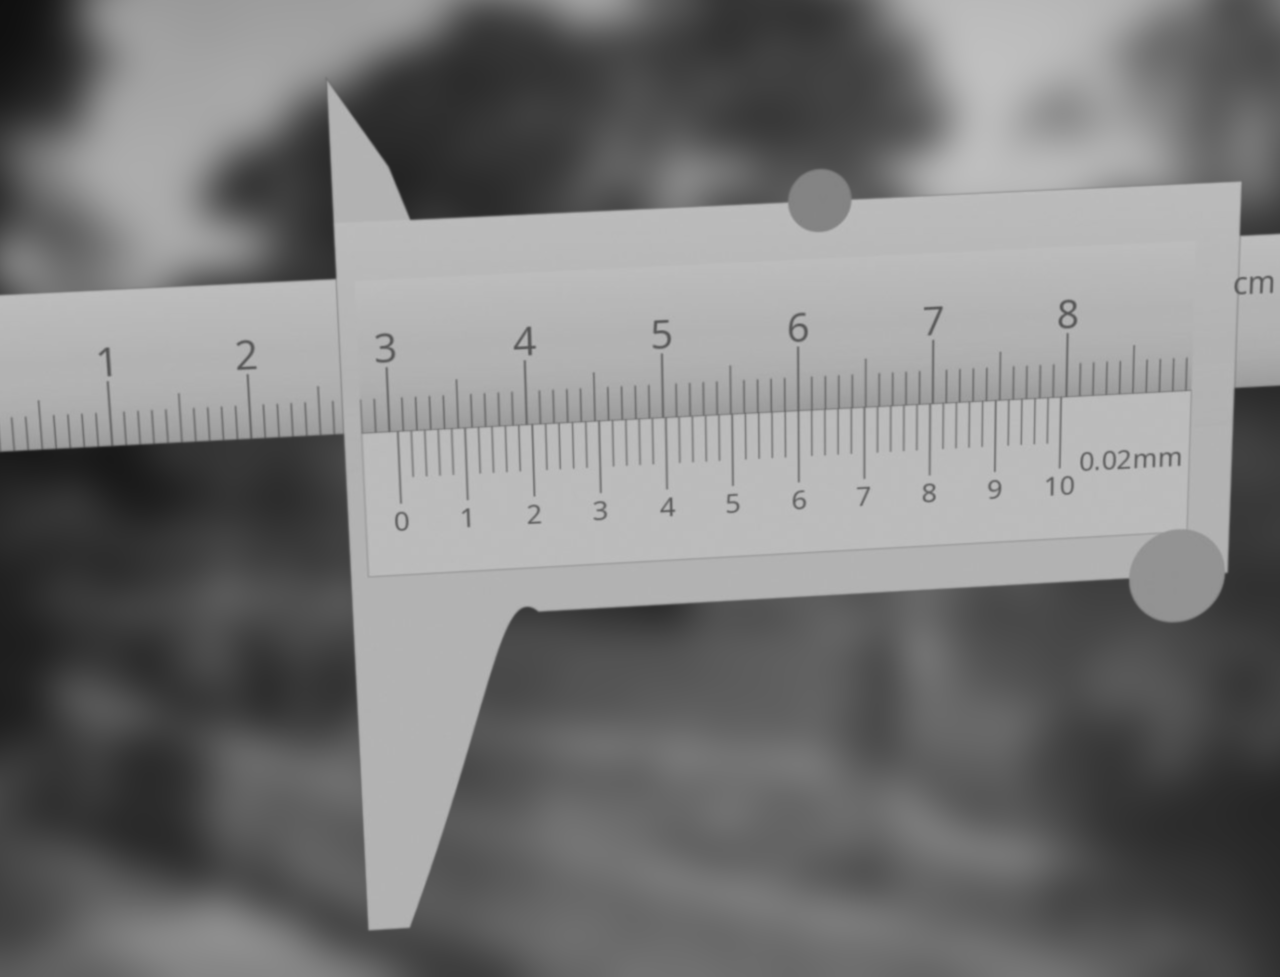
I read 30.6 mm
